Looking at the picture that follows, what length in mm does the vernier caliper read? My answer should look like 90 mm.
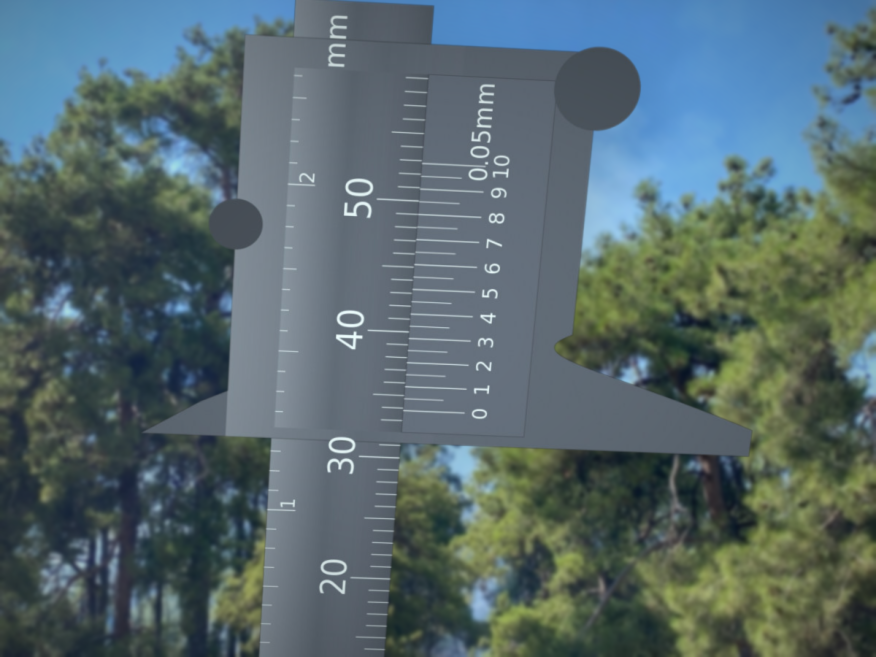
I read 33.8 mm
